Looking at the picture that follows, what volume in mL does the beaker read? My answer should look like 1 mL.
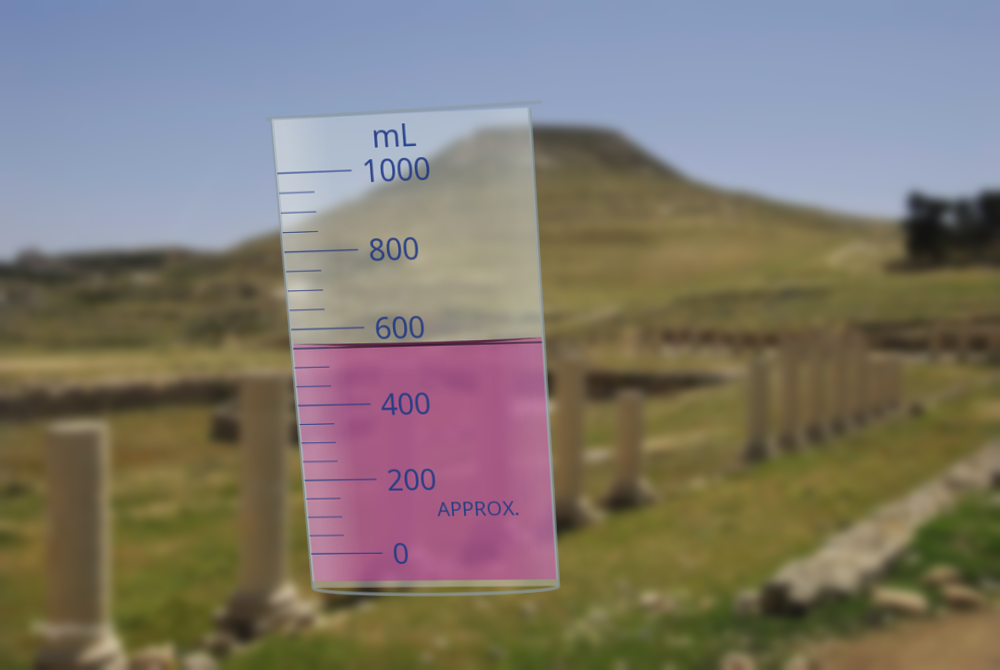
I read 550 mL
